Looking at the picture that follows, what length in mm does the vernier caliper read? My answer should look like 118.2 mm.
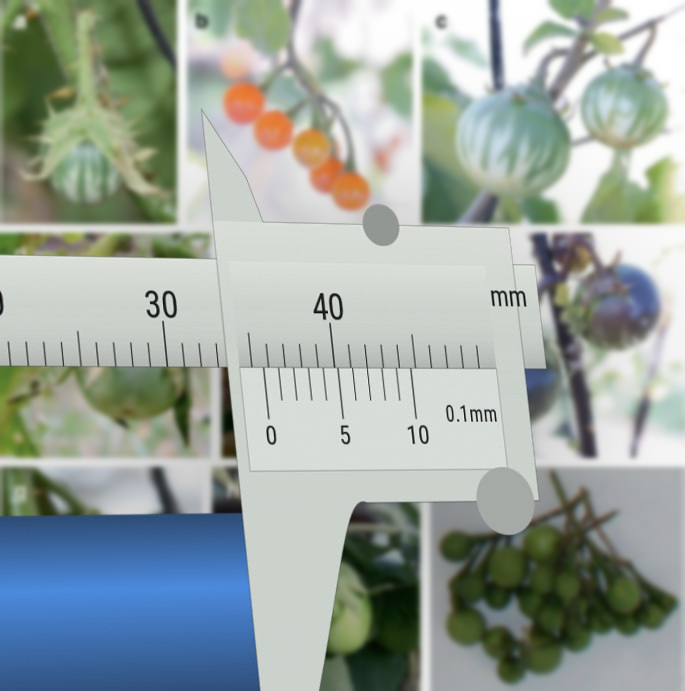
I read 35.7 mm
